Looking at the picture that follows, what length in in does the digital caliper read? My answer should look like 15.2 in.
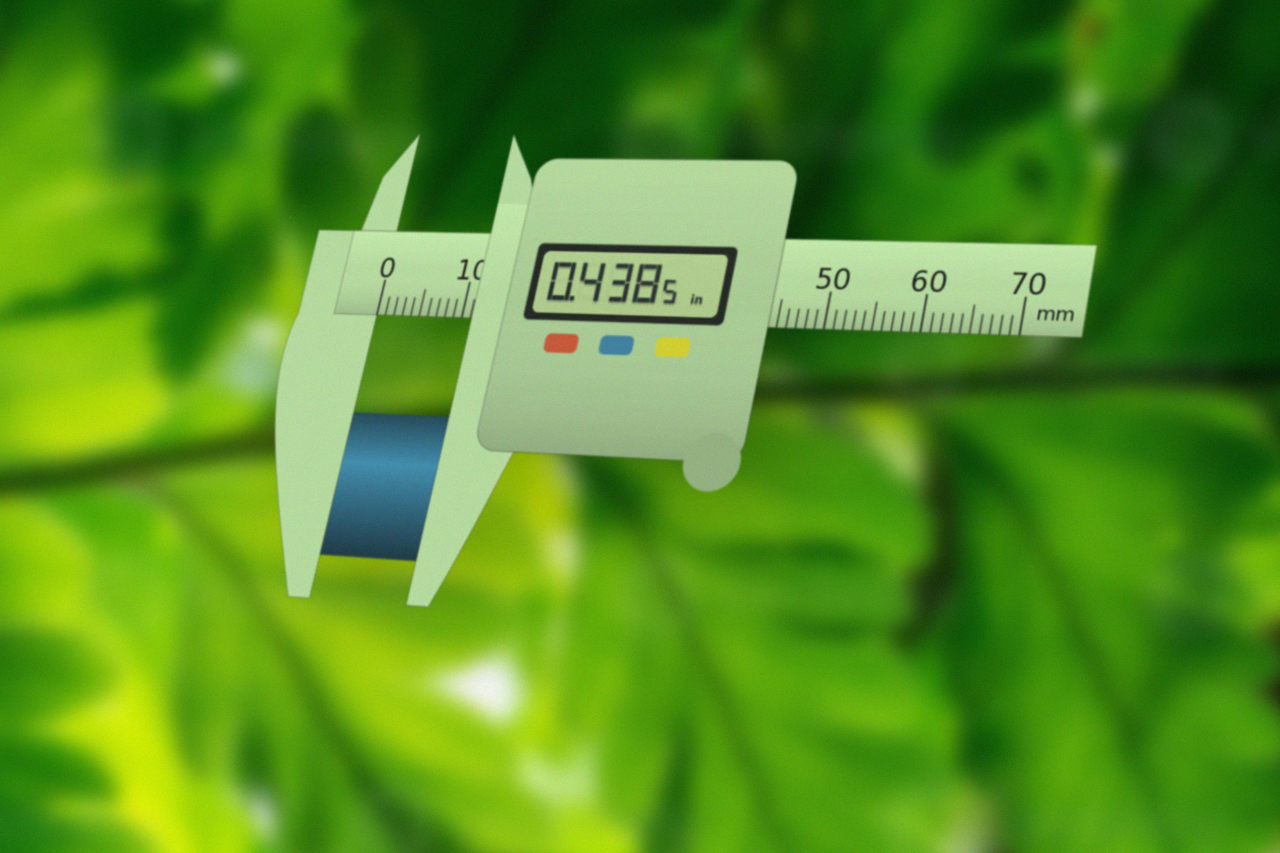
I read 0.4385 in
